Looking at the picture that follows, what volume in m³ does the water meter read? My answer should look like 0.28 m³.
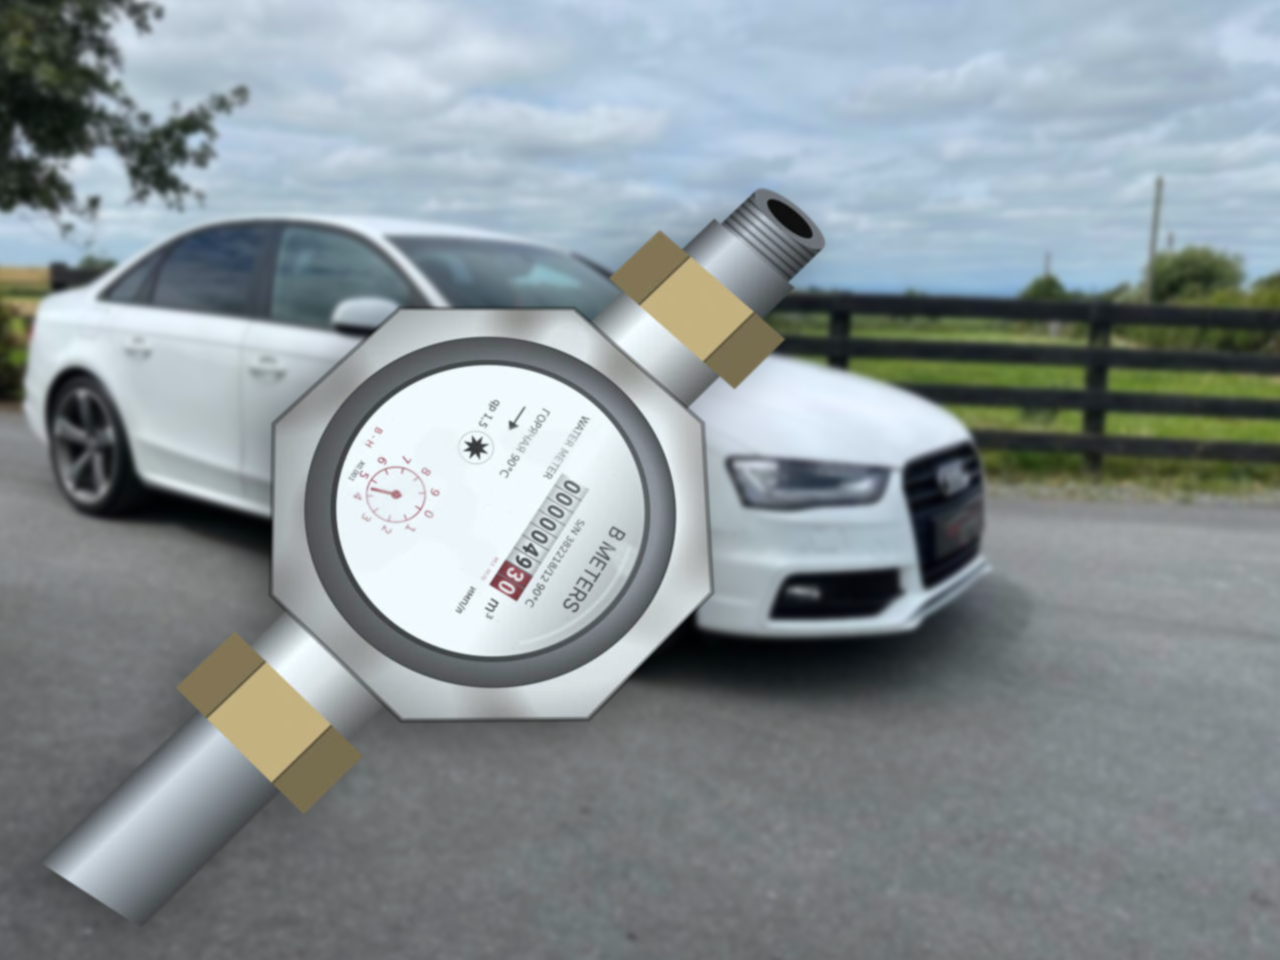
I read 49.304 m³
